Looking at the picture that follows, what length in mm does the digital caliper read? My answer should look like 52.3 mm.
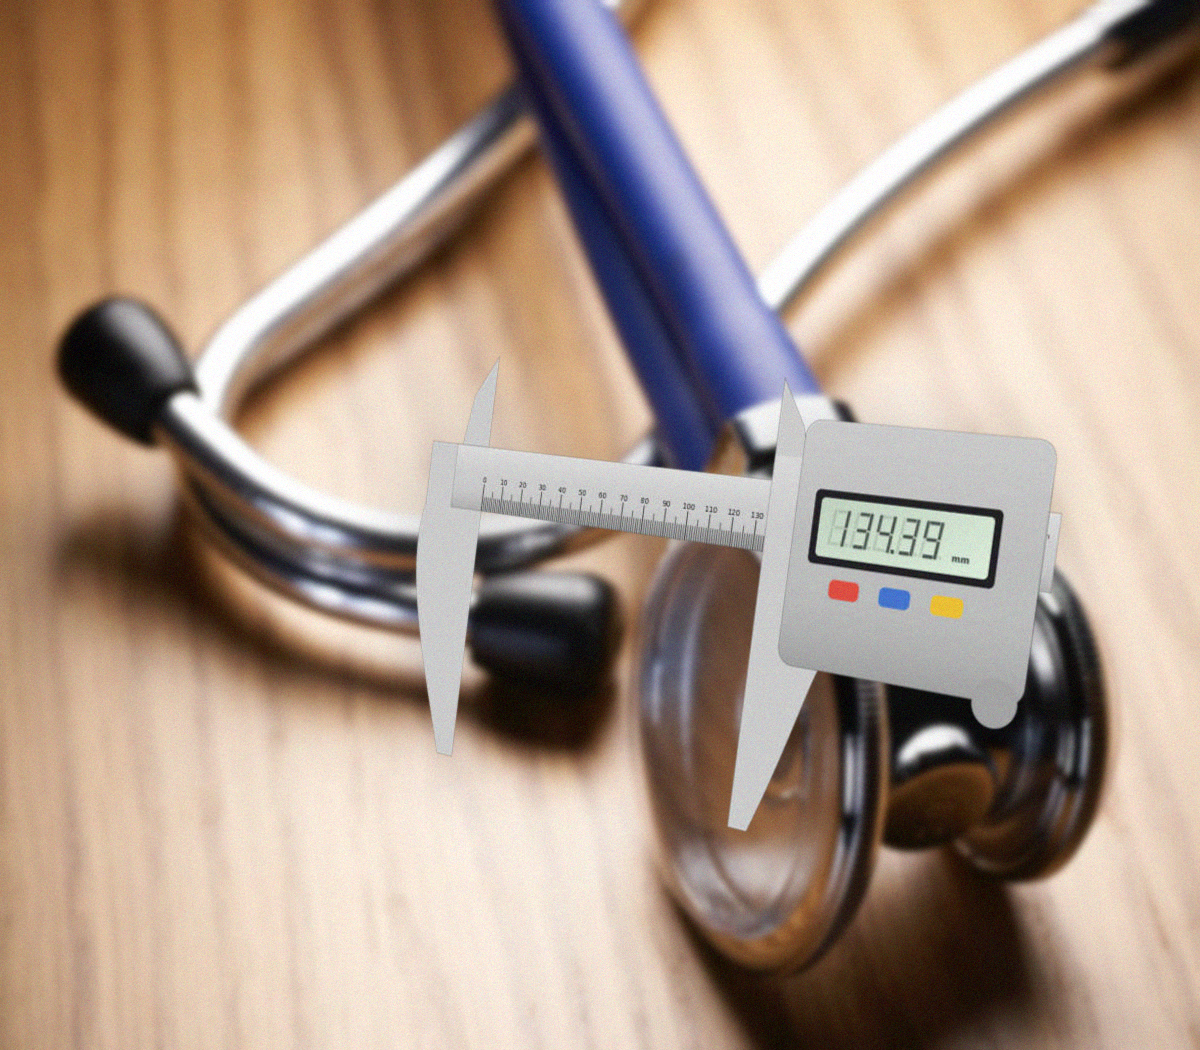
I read 134.39 mm
